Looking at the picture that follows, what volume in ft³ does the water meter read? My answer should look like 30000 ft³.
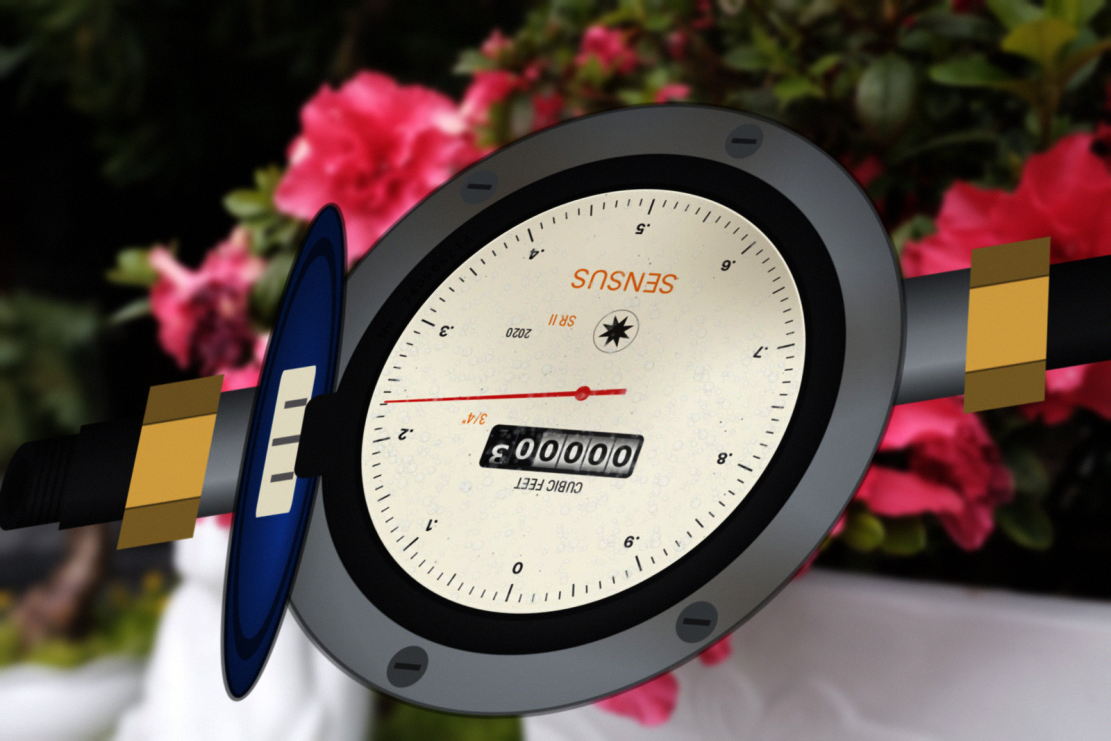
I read 3.23 ft³
